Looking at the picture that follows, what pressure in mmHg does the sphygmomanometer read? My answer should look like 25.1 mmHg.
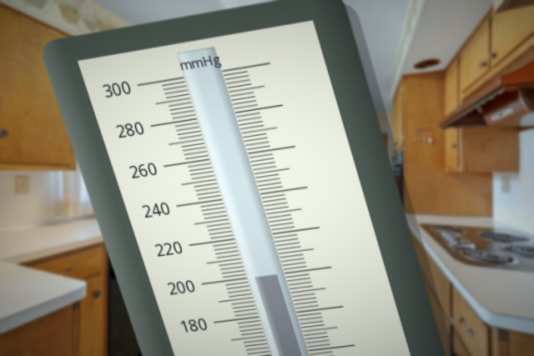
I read 200 mmHg
